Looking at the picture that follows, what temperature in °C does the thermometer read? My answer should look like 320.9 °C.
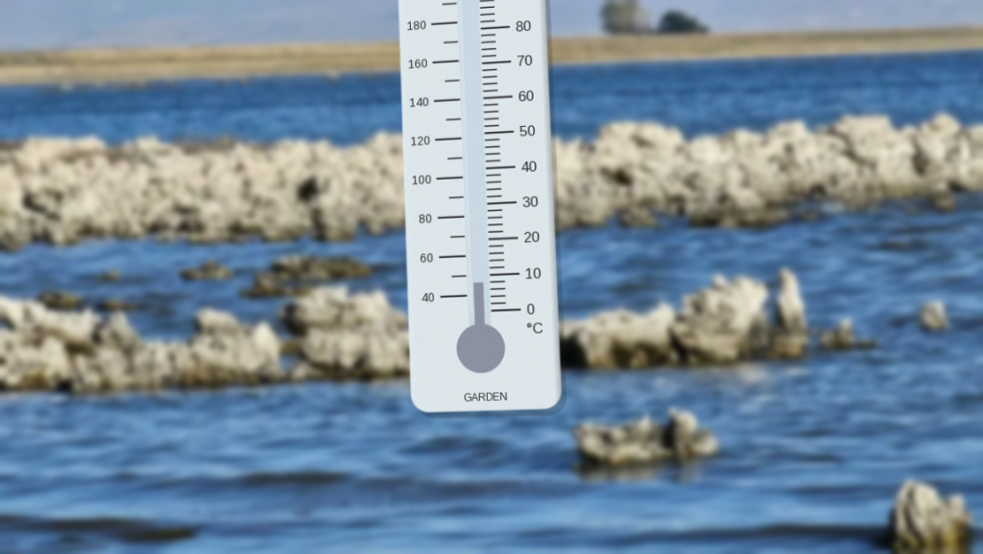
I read 8 °C
